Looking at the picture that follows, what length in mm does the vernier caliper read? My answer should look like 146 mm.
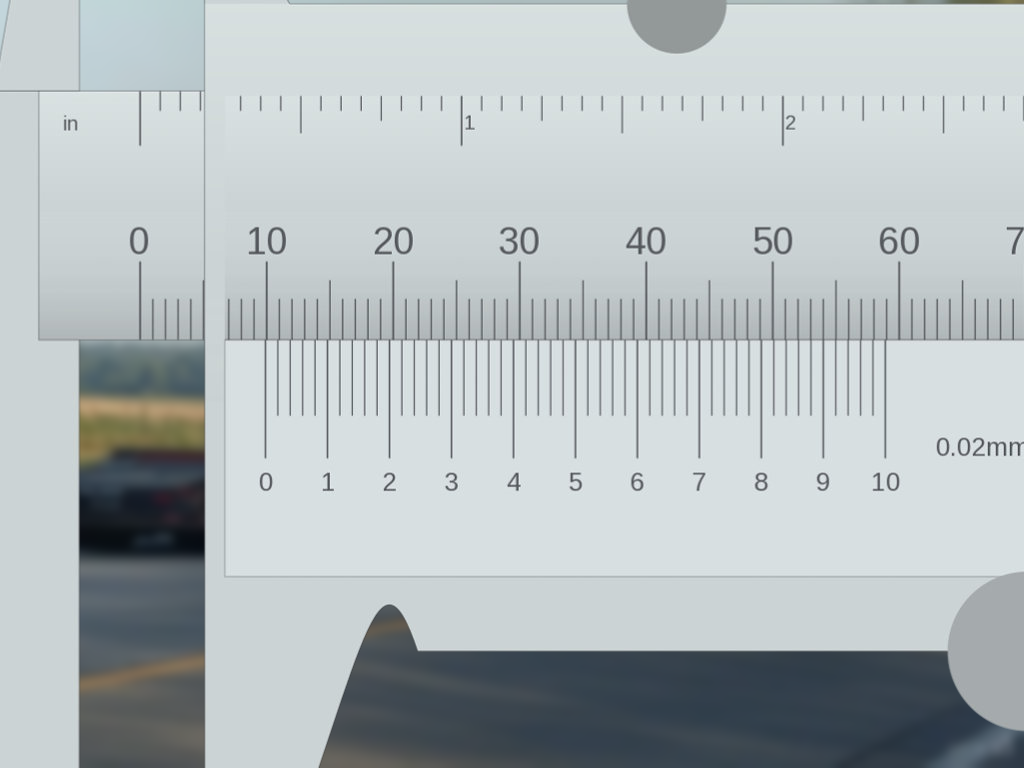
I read 9.9 mm
